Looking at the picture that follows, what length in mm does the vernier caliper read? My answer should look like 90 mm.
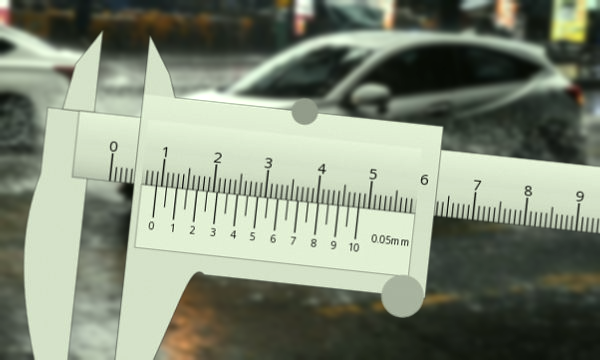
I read 9.0 mm
